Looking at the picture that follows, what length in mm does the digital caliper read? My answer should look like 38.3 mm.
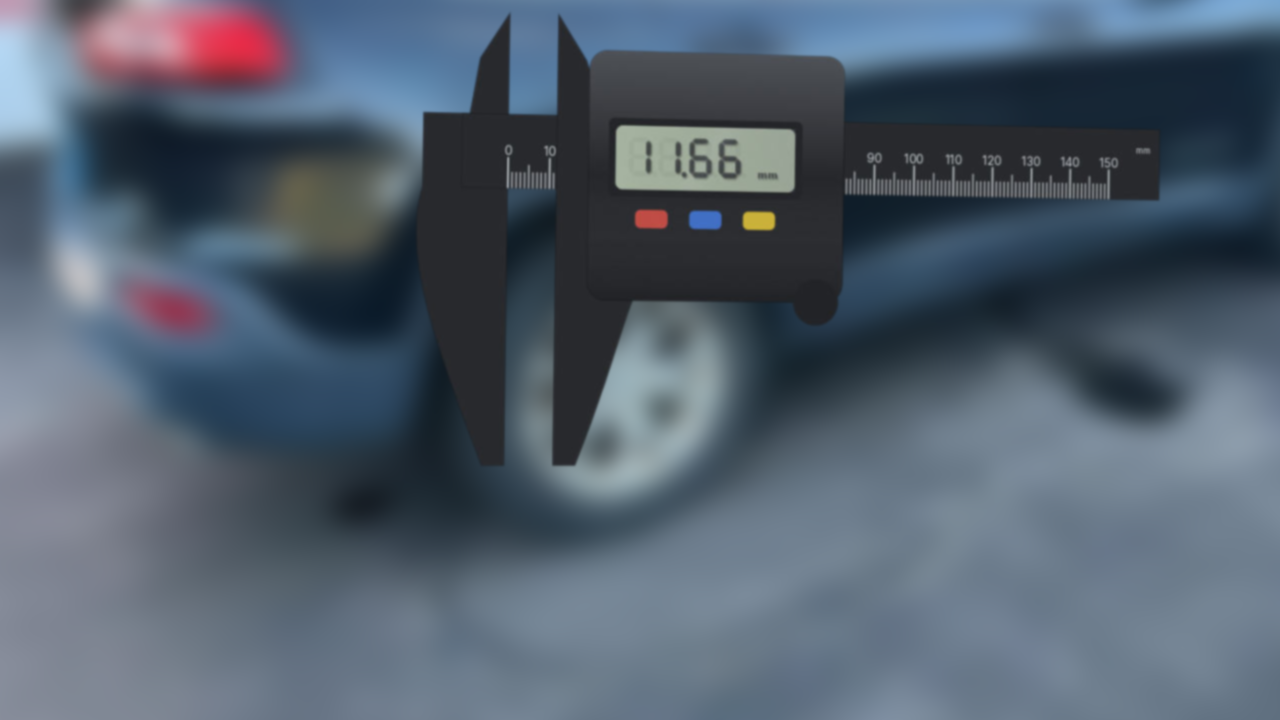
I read 11.66 mm
